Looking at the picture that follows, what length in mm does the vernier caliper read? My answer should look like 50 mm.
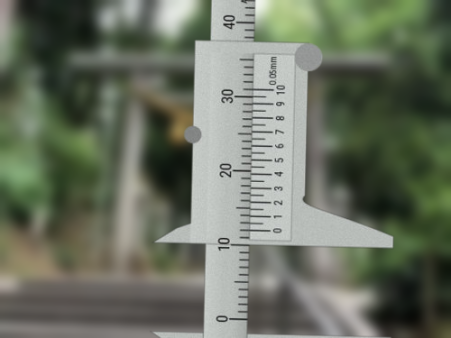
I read 12.0 mm
